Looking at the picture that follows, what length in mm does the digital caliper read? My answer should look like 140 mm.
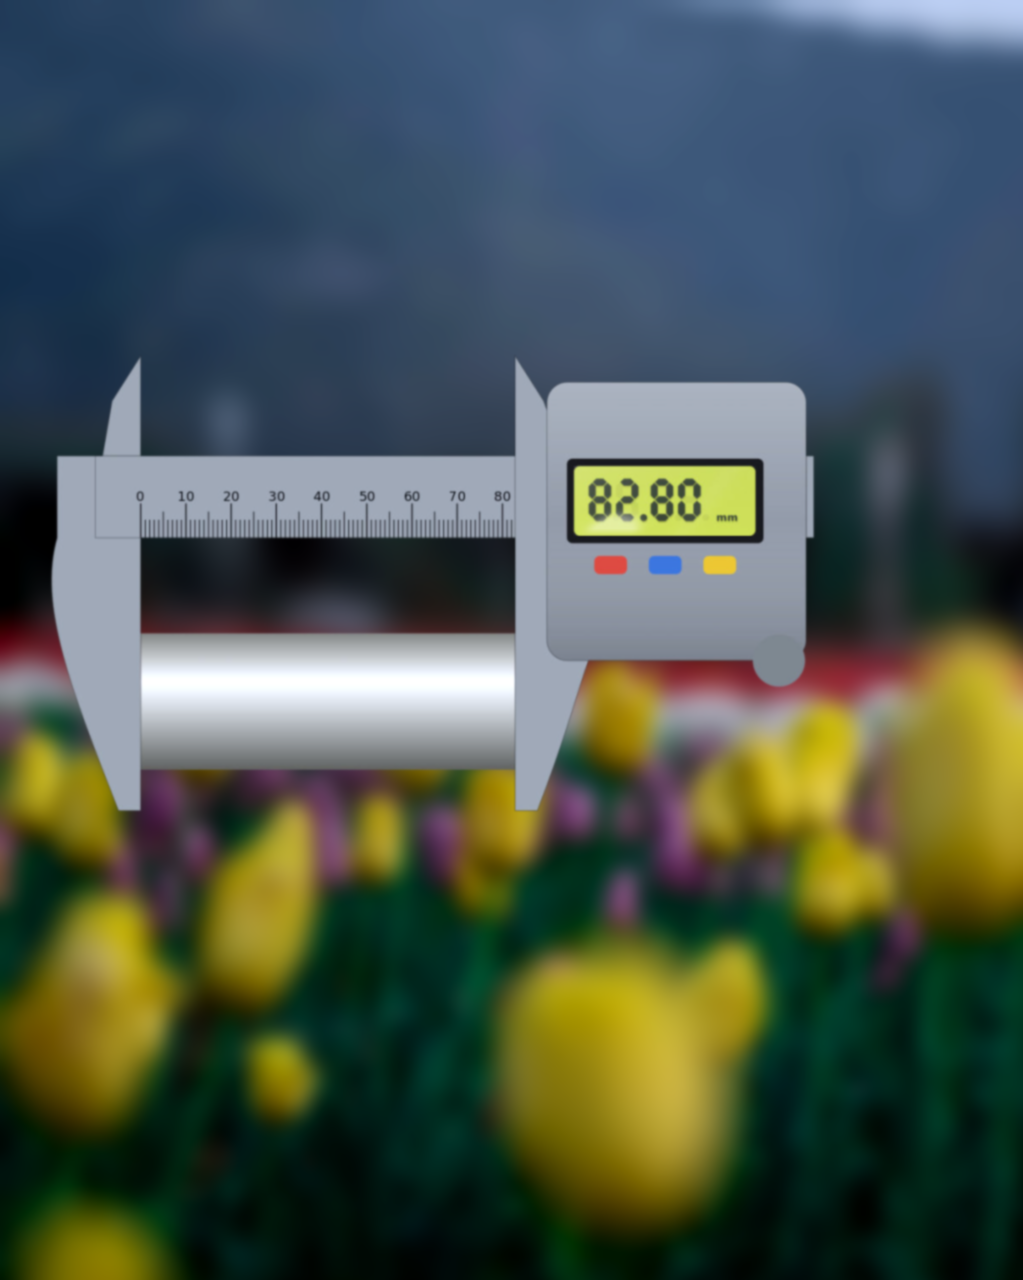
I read 82.80 mm
